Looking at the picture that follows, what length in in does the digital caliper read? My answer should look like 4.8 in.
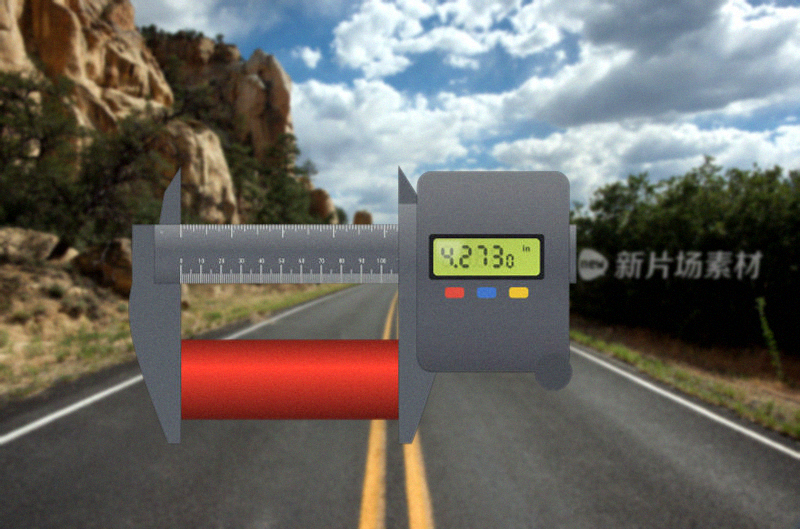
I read 4.2730 in
